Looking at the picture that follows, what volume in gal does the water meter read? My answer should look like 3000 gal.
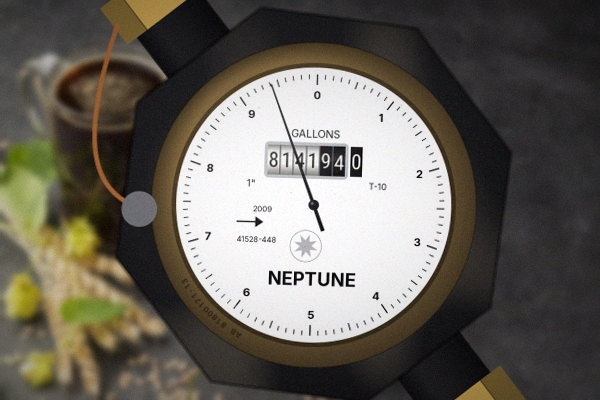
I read 8141939.4 gal
